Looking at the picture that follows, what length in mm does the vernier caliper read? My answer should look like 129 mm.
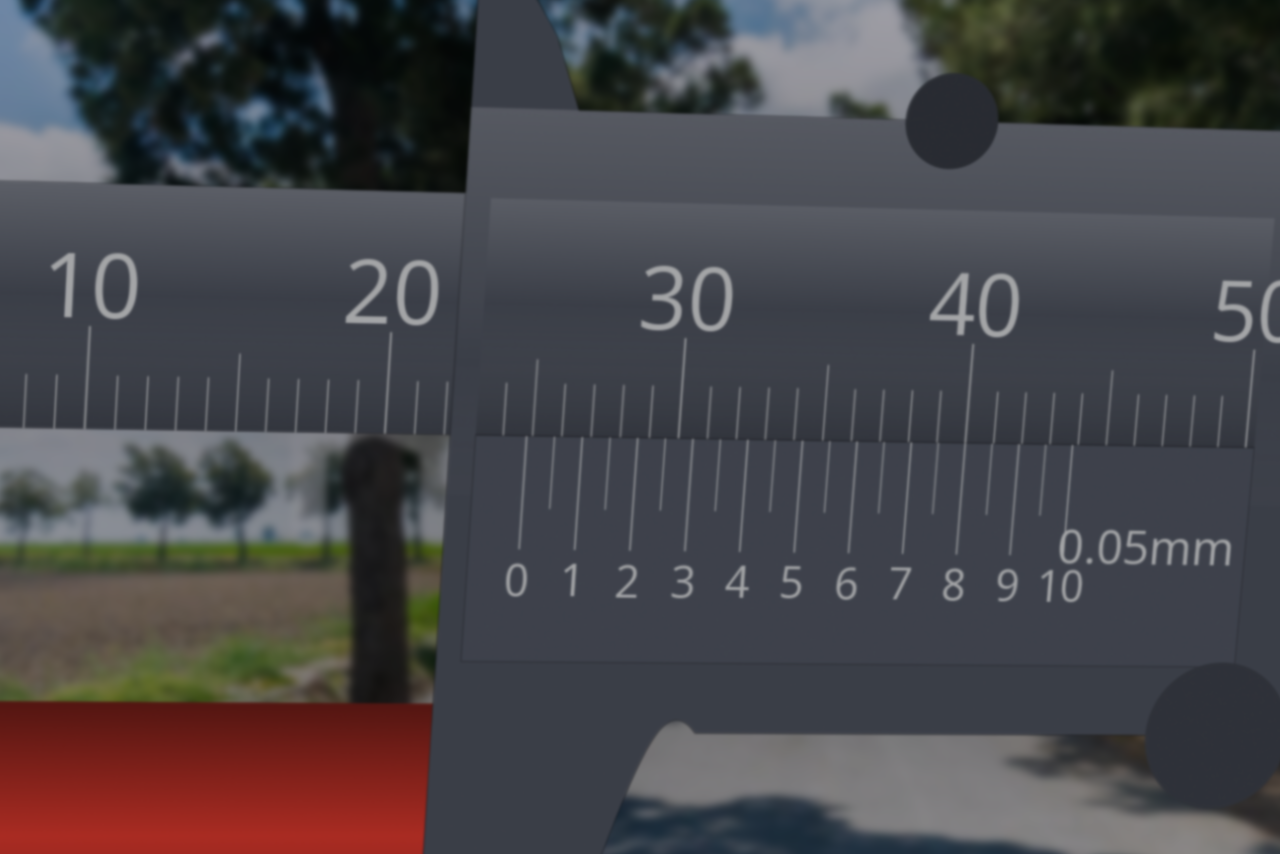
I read 24.8 mm
